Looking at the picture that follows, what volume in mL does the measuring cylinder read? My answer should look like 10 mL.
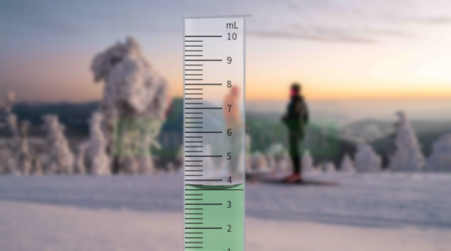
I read 3.6 mL
